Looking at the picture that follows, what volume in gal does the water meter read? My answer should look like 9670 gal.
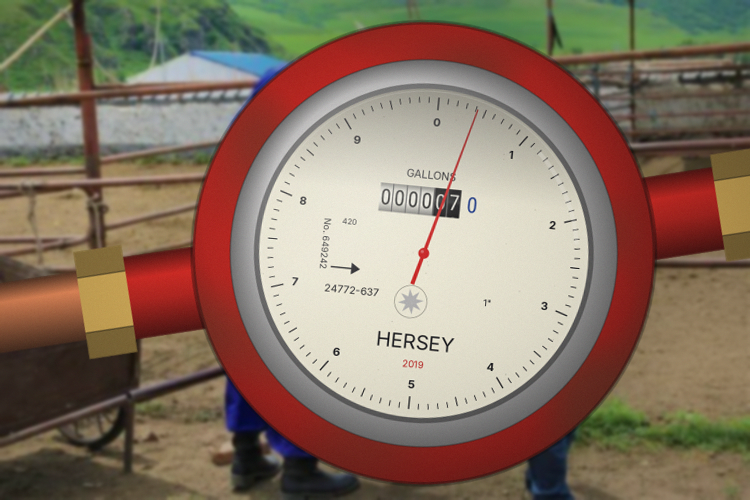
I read 70.4 gal
